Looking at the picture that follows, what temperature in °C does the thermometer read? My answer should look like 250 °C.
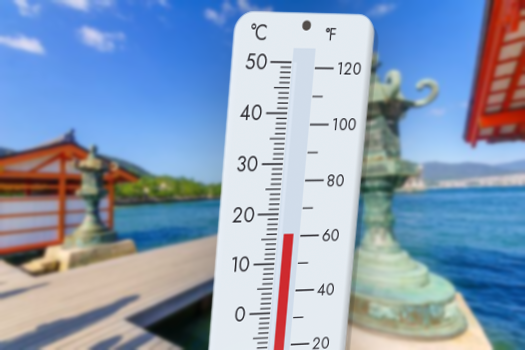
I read 16 °C
